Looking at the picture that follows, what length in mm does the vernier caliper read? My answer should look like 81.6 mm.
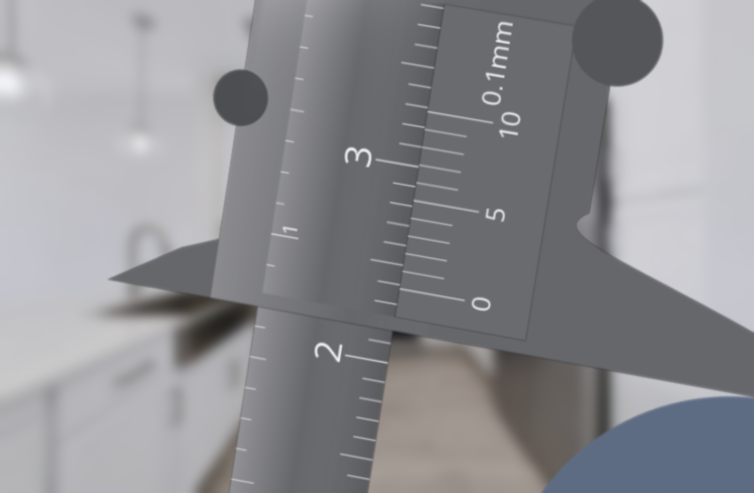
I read 23.8 mm
